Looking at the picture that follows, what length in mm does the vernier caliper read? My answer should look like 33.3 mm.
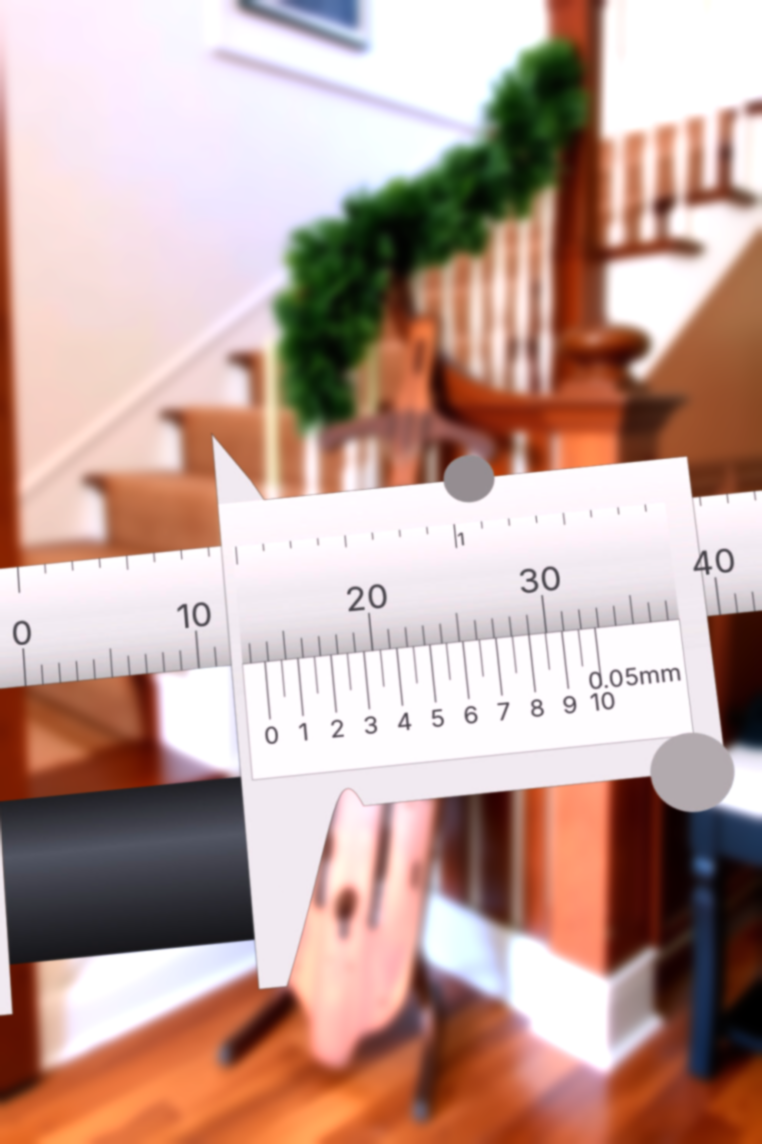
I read 13.8 mm
